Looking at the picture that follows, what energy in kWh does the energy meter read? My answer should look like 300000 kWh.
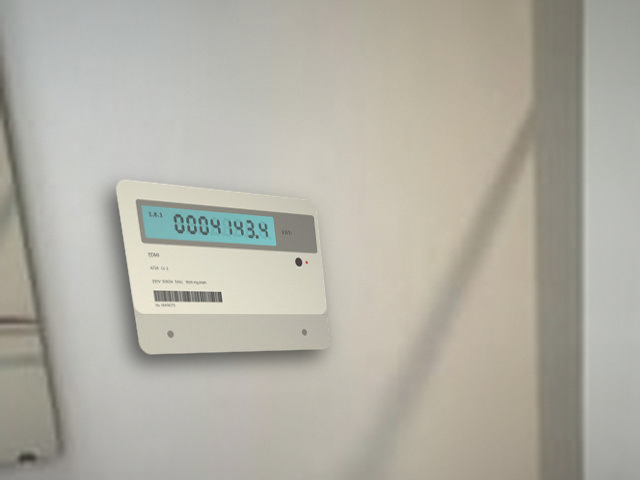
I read 4143.4 kWh
